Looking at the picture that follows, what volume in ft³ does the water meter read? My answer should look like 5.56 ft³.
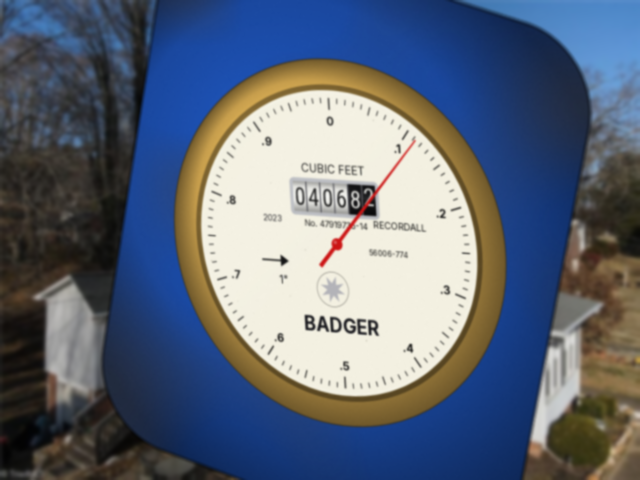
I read 40682.11 ft³
